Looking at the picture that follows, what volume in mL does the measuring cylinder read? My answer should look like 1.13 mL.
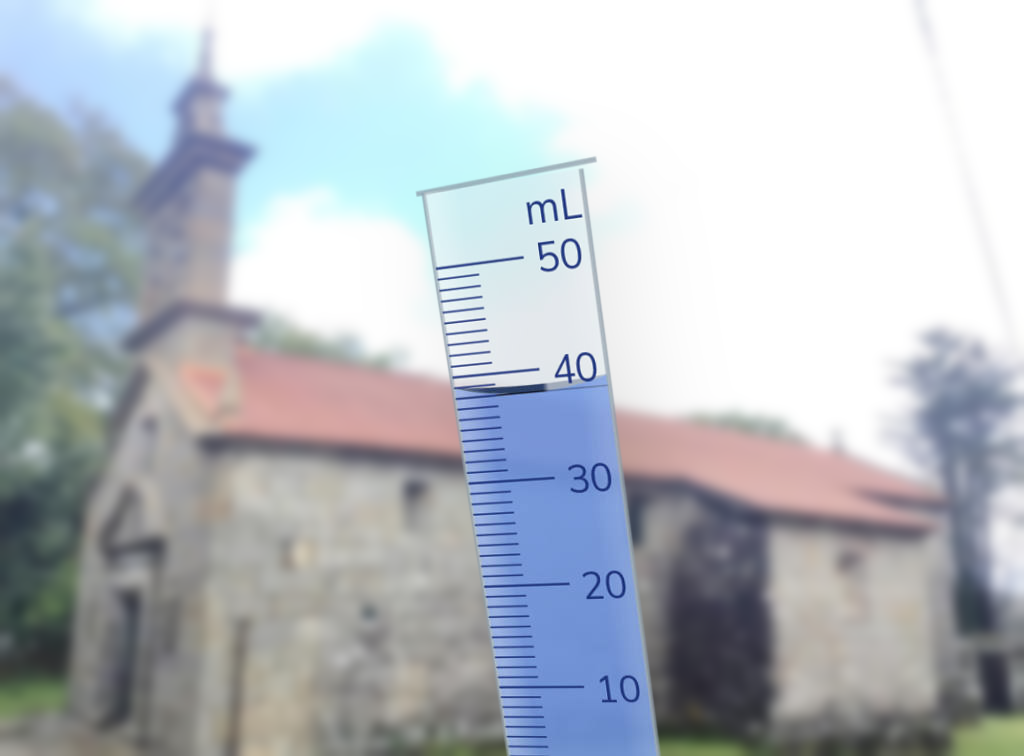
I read 38 mL
